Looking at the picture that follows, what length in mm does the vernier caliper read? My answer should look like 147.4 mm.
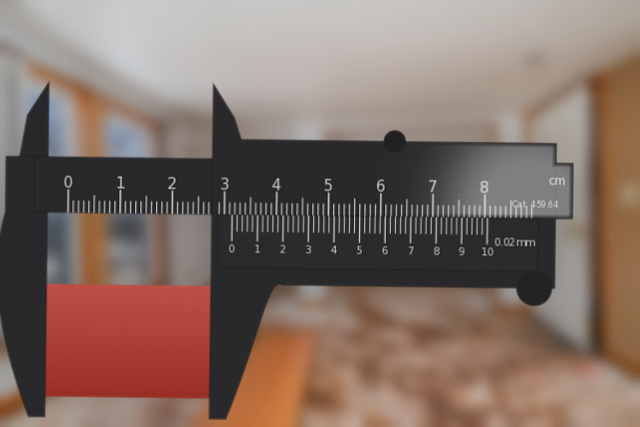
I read 31.5 mm
